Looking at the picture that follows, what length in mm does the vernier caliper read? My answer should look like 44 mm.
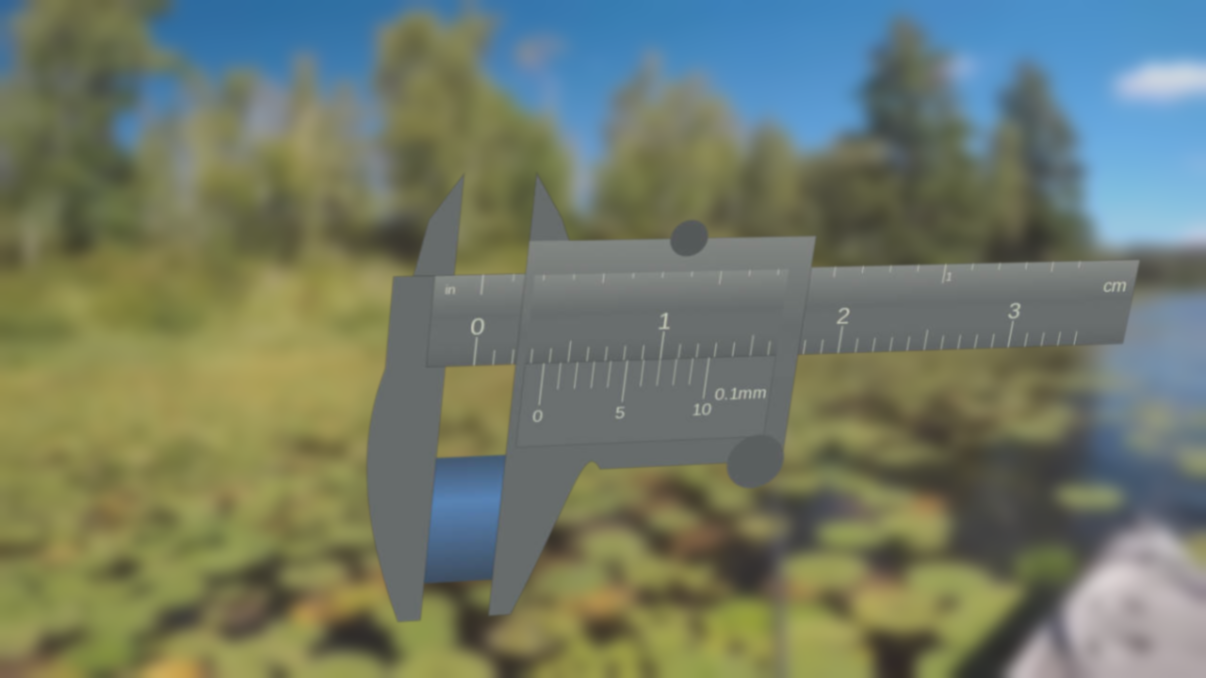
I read 3.7 mm
